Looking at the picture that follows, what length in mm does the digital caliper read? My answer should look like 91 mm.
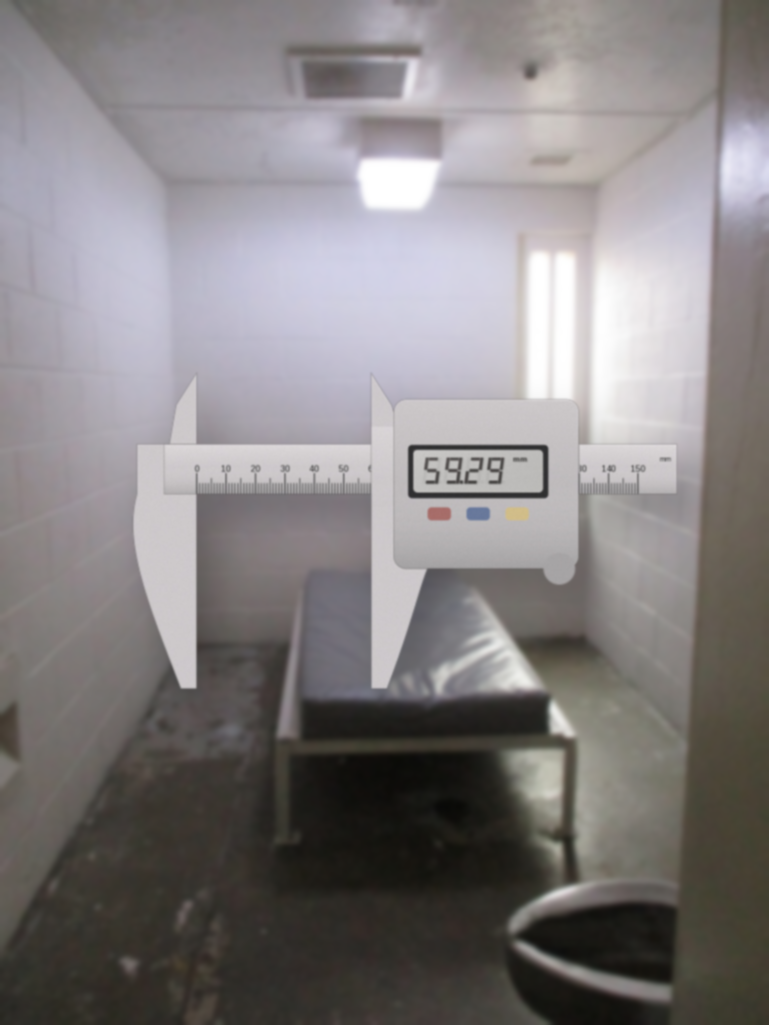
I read 59.29 mm
